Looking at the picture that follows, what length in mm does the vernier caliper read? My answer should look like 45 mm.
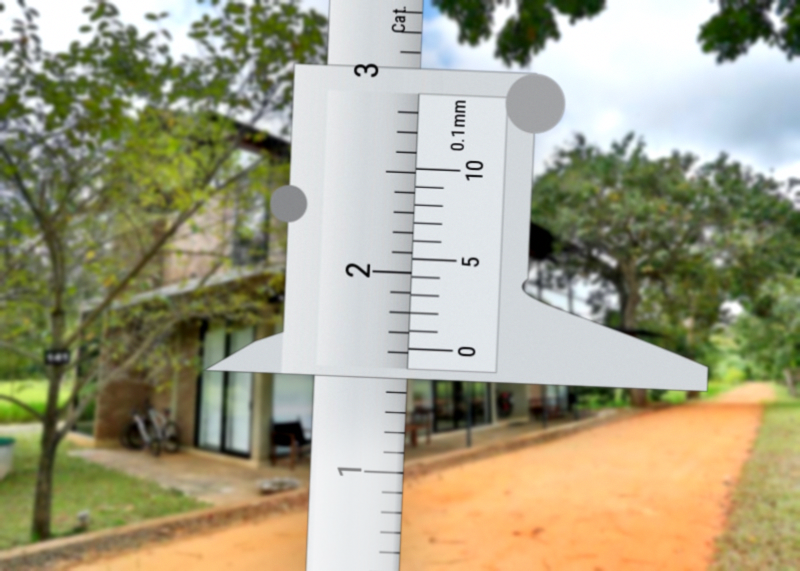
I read 16.2 mm
